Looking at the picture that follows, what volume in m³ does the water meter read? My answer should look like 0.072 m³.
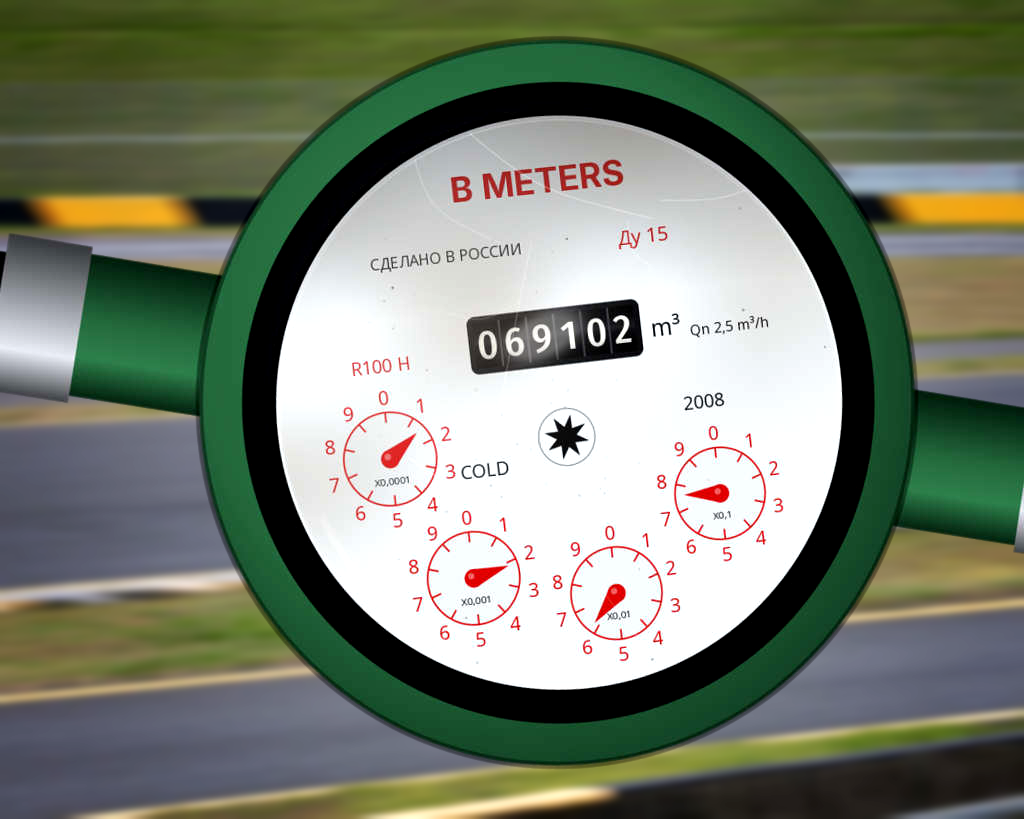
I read 69102.7621 m³
